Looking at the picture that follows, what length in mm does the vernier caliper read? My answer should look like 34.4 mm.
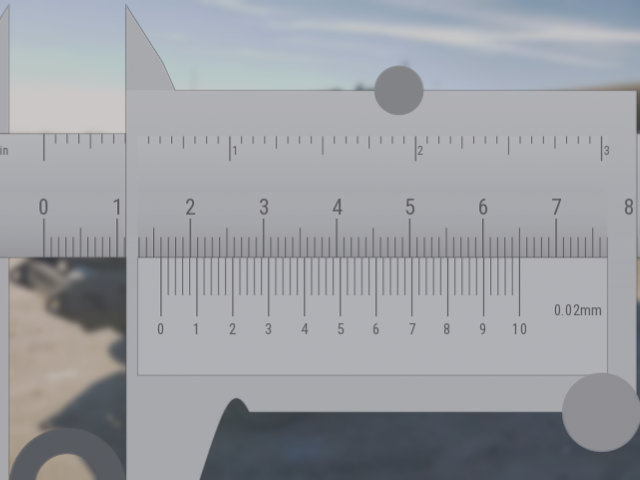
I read 16.0 mm
